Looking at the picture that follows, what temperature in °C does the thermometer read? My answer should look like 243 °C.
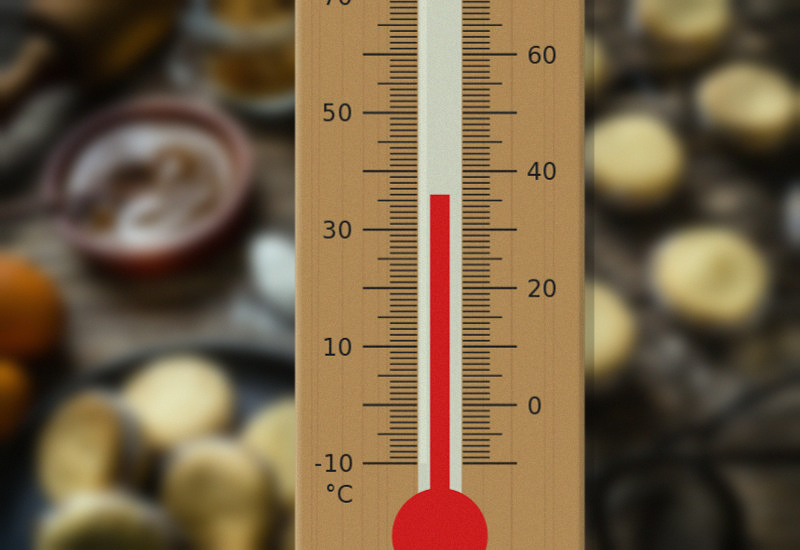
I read 36 °C
